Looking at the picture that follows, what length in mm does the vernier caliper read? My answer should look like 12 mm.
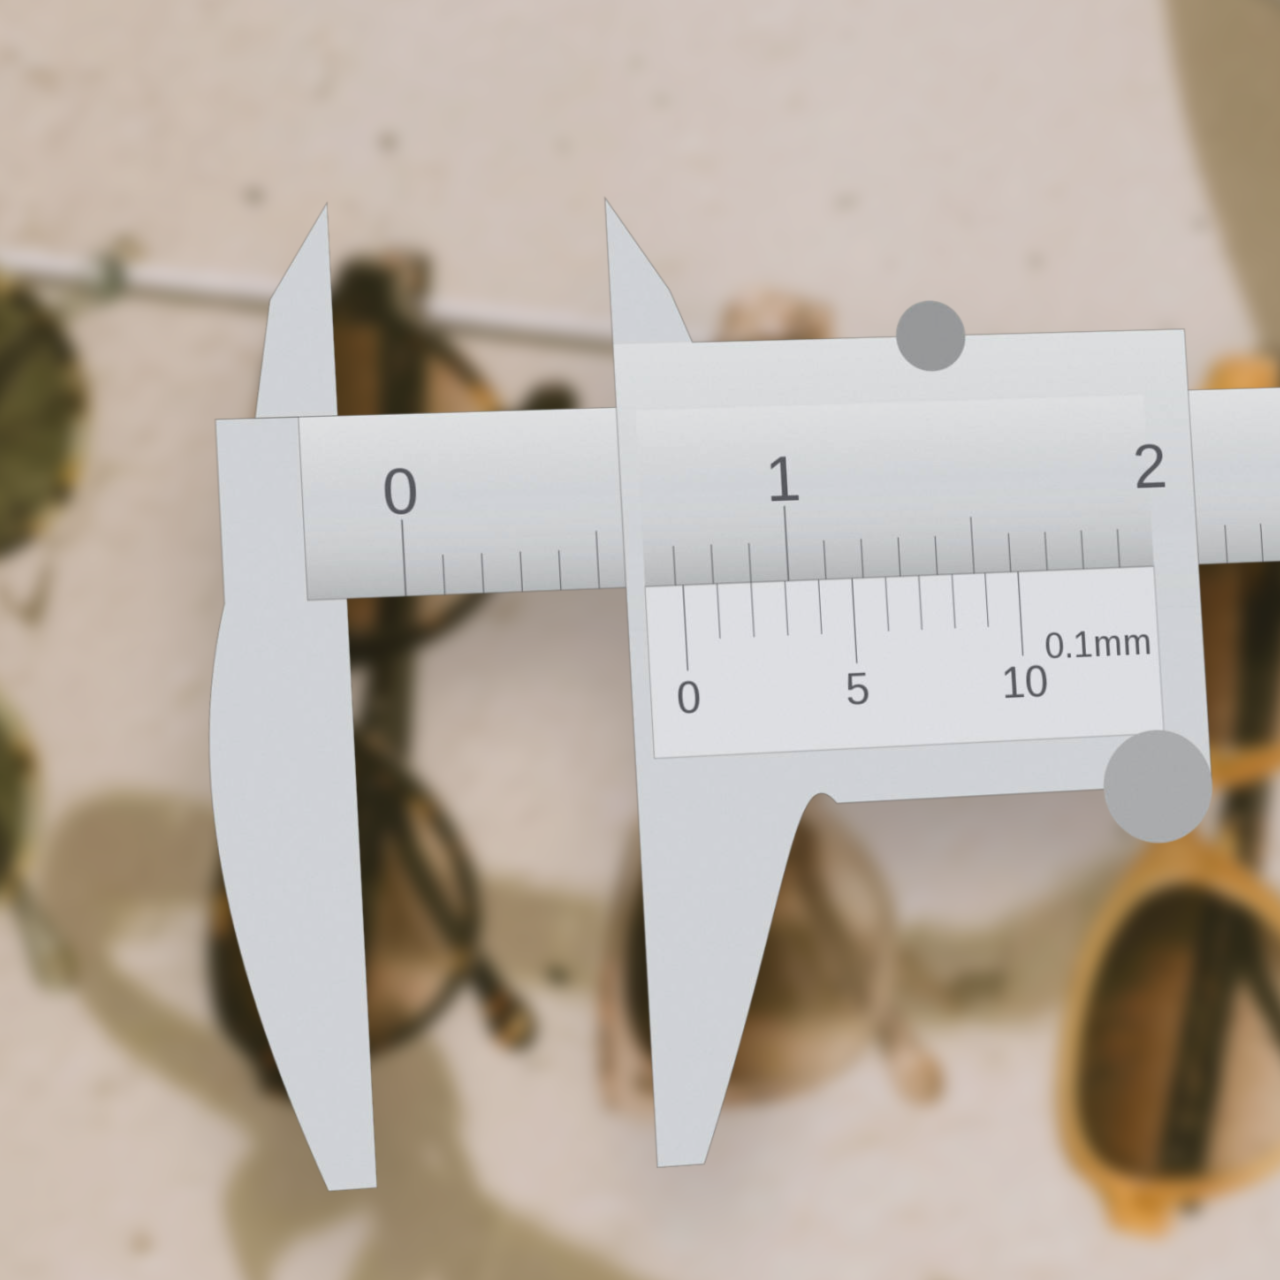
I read 7.2 mm
